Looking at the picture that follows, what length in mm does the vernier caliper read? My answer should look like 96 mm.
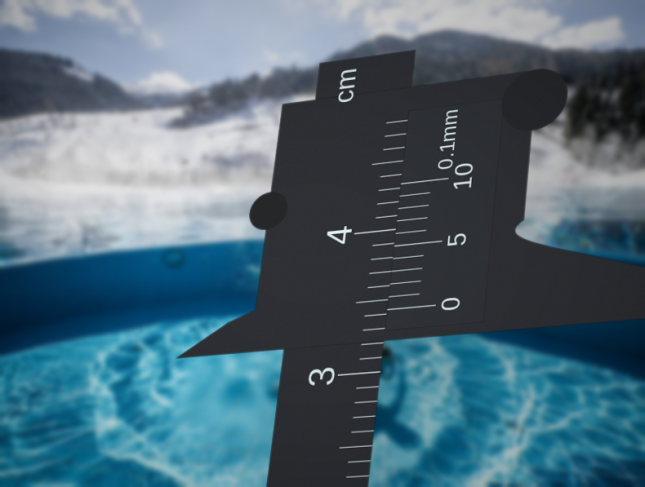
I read 34.3 mm
